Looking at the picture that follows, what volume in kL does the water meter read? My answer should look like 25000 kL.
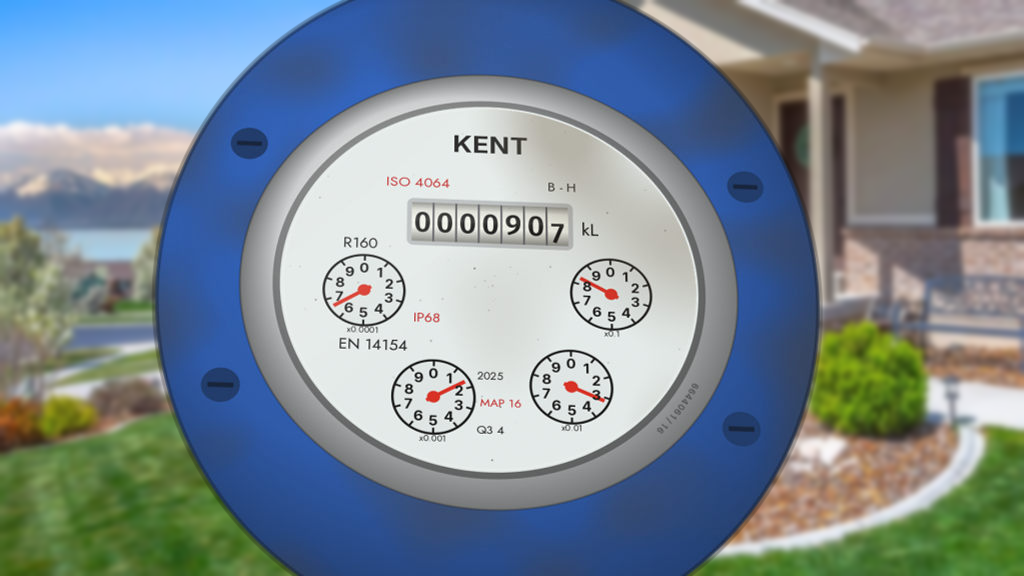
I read 906.8316 kL
